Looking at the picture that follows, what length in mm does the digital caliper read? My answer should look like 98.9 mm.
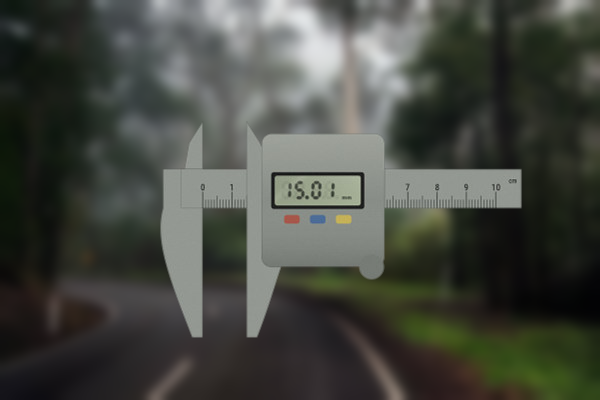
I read 15.01 mm
